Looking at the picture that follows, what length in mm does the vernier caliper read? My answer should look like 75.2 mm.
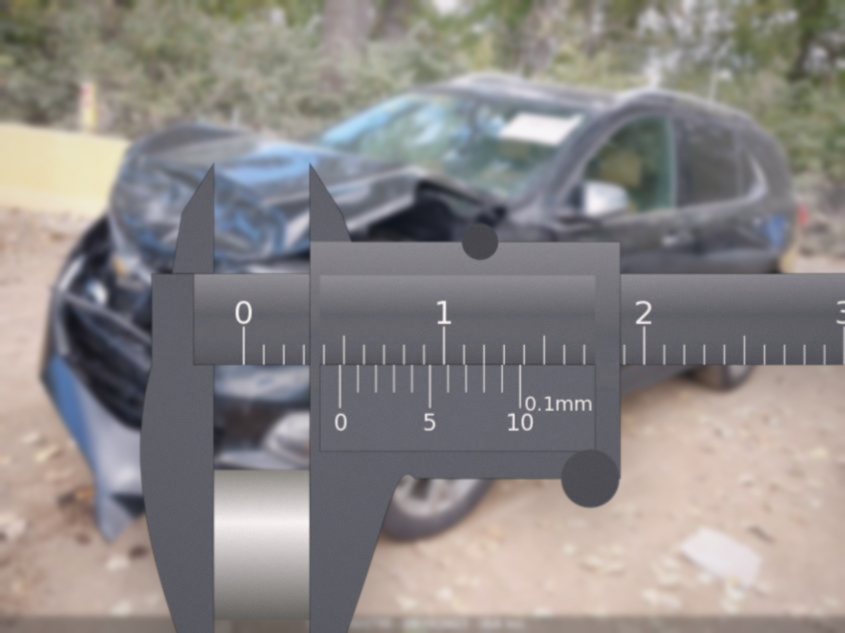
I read 4.8 mm
